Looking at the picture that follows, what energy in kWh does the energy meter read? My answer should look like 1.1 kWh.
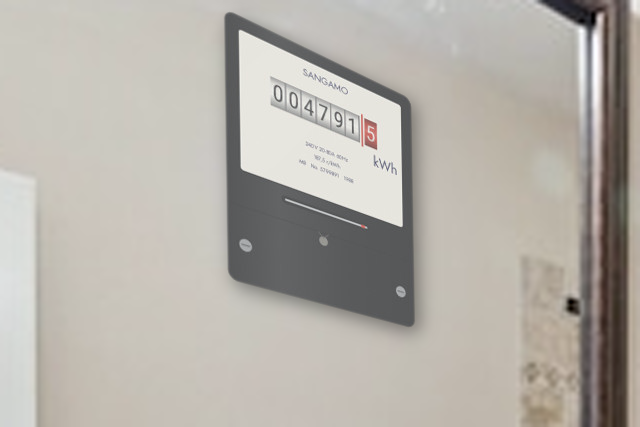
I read 4791.5 kWh
